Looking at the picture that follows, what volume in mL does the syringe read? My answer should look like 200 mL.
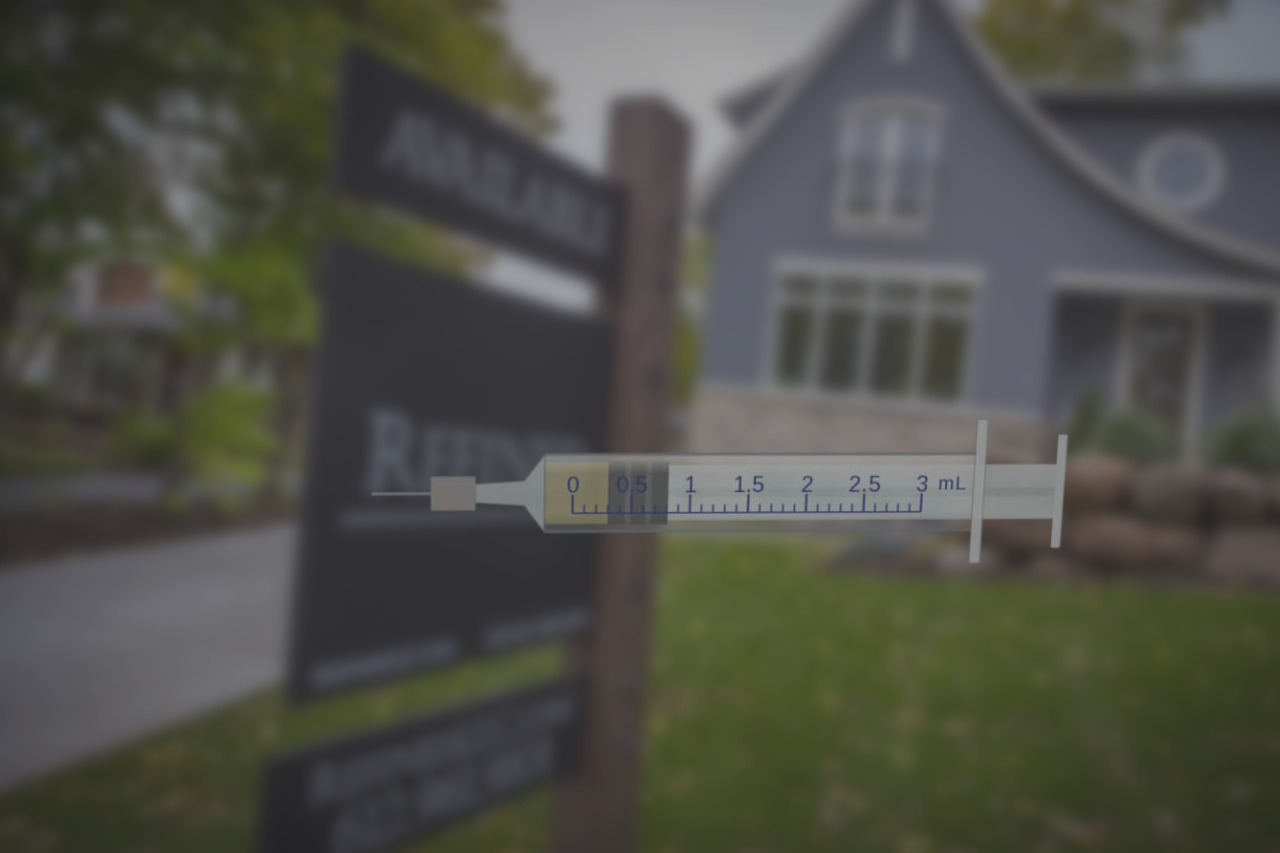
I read 0.3 mL
